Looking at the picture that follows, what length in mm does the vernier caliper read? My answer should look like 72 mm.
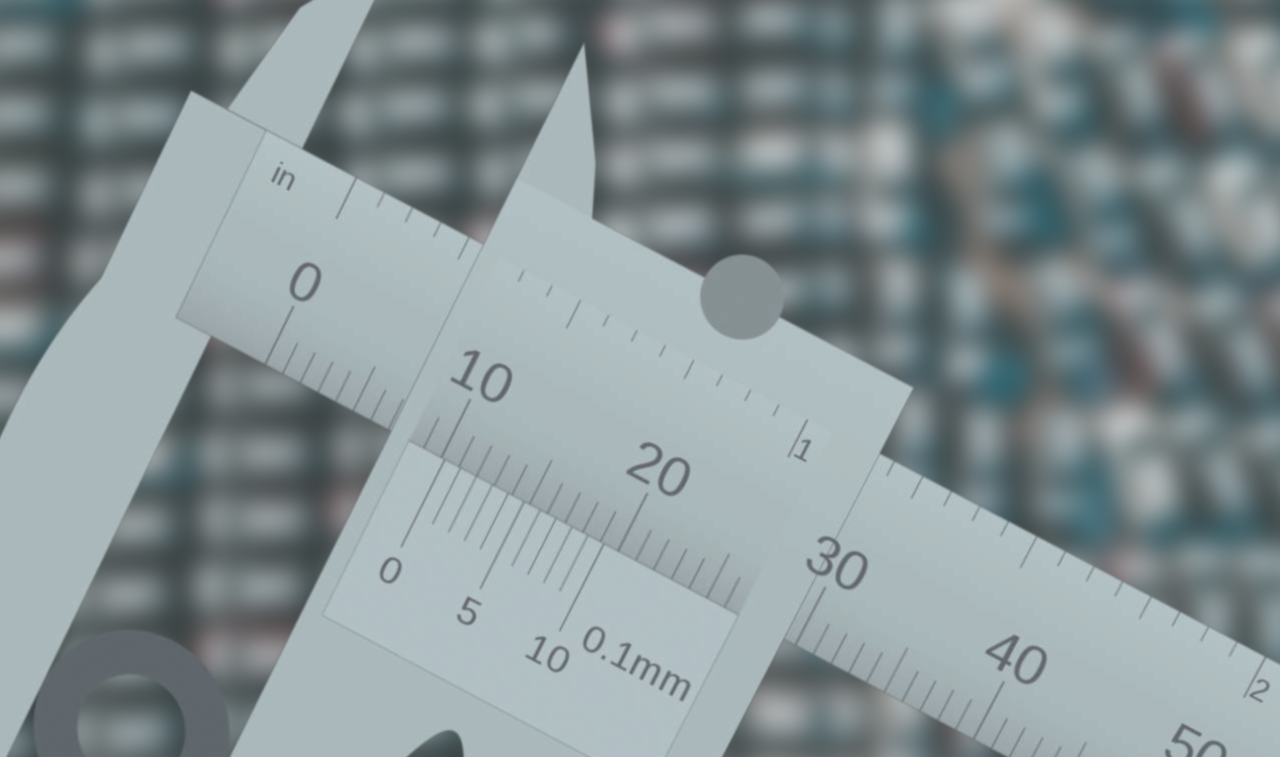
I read 10.2 mm
